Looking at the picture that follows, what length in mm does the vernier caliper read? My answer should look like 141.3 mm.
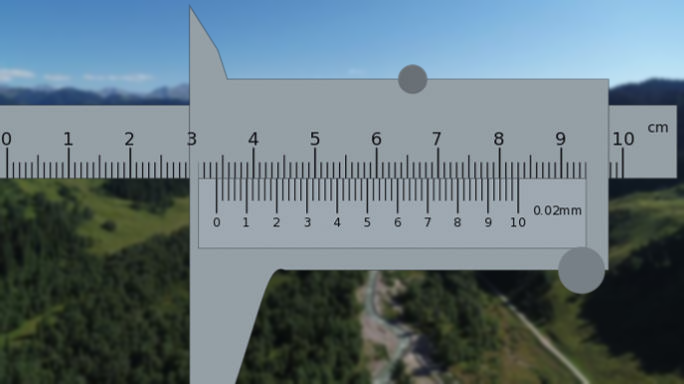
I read 34.0 mm
